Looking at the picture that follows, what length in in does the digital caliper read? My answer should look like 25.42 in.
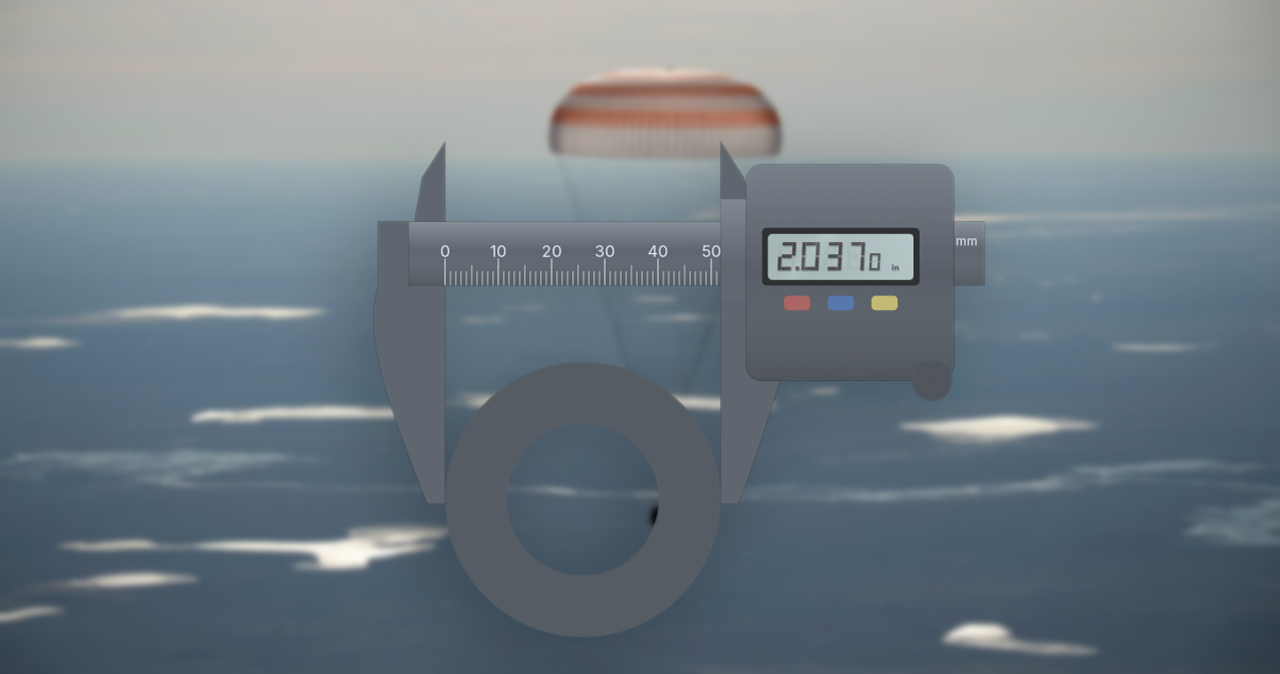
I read 2.0370 in
